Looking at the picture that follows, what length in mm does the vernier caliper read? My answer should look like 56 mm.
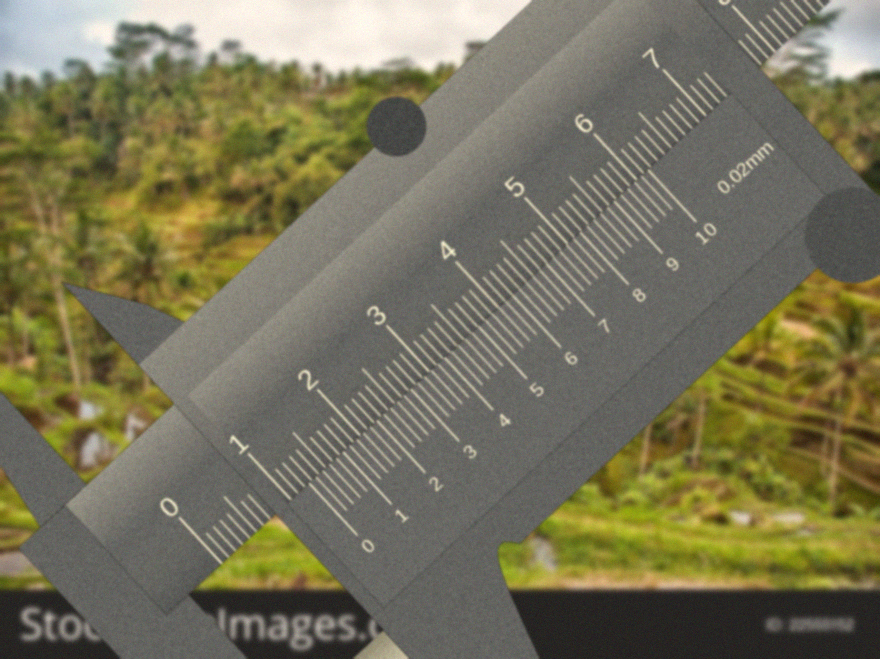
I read 12.6 mm
